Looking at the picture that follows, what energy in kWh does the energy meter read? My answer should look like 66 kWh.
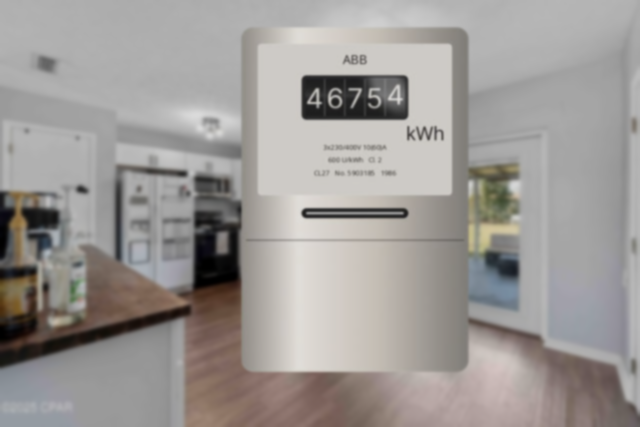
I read 46754 kWh
